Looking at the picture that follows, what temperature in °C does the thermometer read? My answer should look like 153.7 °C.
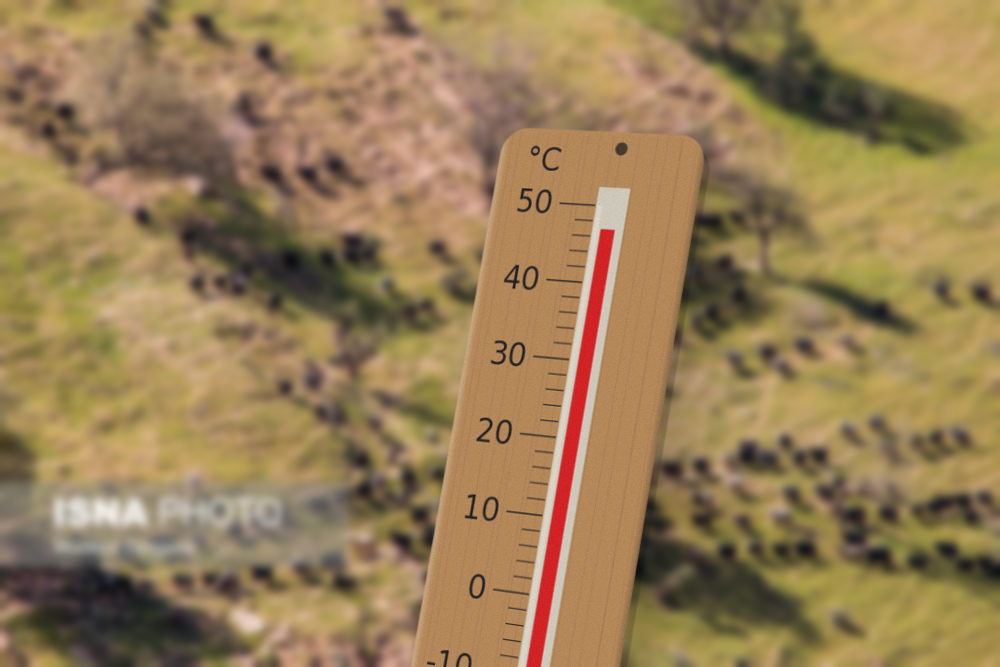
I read 47 °C
